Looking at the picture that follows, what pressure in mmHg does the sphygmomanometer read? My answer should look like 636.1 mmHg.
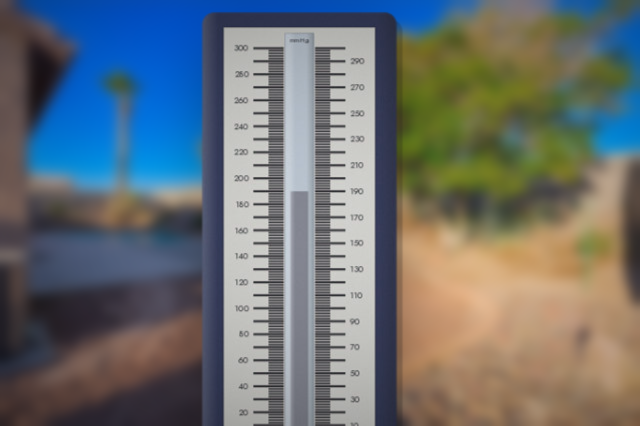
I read 190 mmHg
